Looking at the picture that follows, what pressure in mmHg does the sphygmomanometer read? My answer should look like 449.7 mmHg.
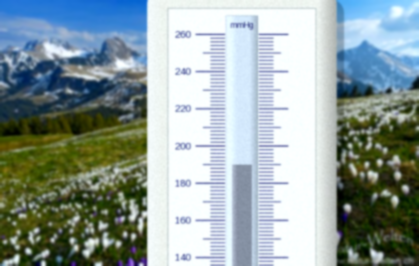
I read 190 mmHg
